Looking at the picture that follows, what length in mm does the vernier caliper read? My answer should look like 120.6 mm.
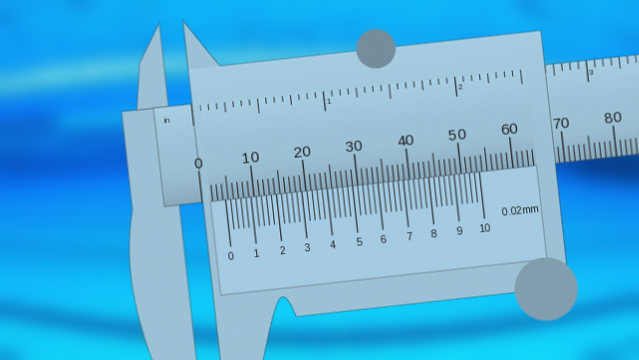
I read 4.5 mm
